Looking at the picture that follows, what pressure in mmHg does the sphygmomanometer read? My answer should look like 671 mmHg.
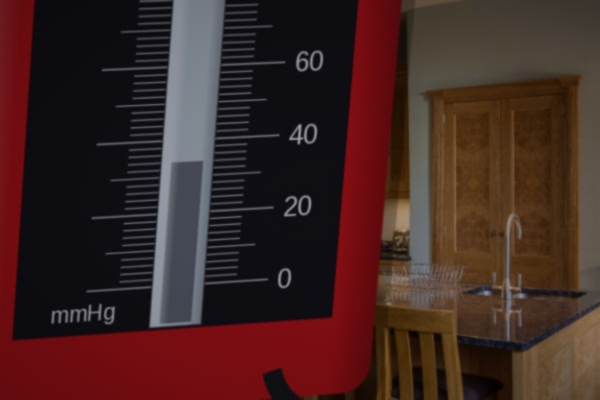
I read 34 mmHg
